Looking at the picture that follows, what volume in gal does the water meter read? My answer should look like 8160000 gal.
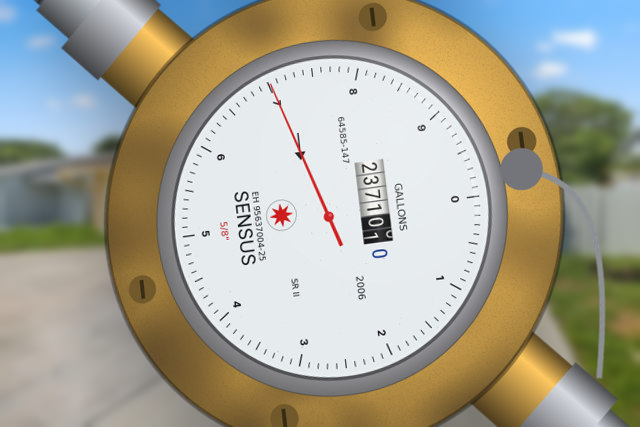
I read 2371007.0 gal
